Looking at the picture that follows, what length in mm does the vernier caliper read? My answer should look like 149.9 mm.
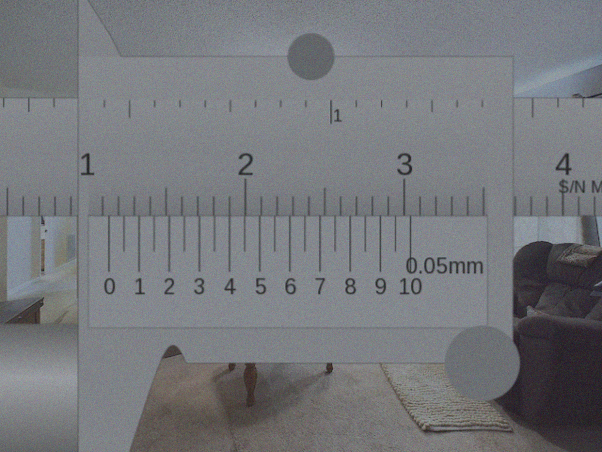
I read 11.4 mm
